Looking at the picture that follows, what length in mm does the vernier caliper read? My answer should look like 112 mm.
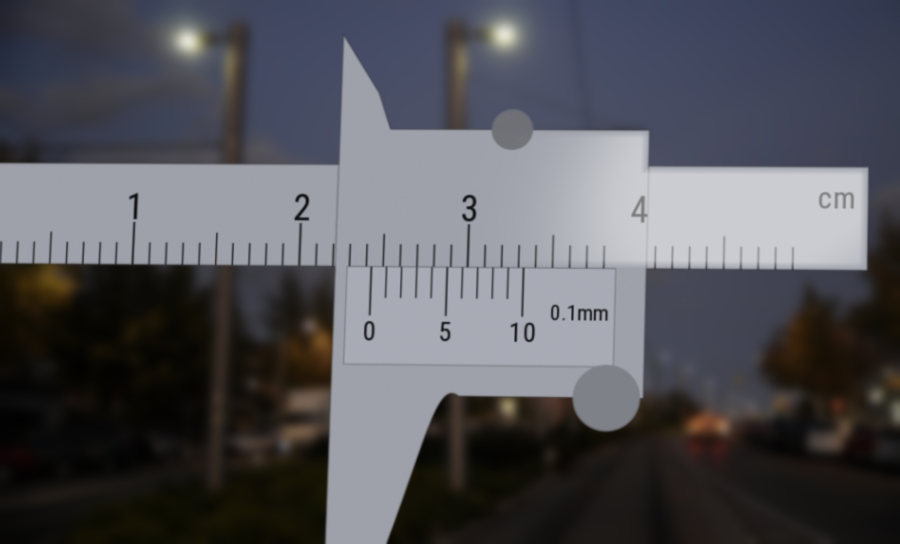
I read 24.3 mm
